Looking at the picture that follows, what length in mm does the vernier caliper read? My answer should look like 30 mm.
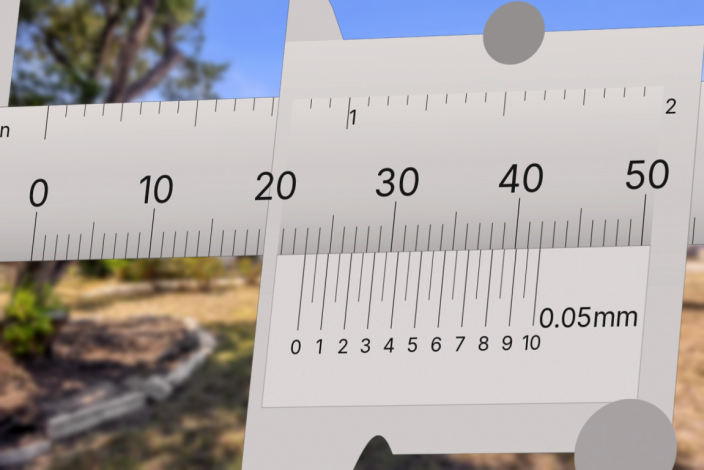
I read 23.0 mm
